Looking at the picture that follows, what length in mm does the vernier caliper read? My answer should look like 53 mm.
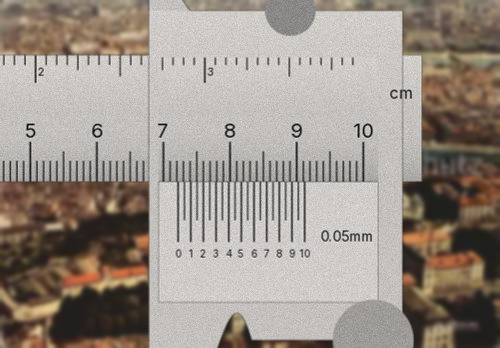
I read 72.2 mm
